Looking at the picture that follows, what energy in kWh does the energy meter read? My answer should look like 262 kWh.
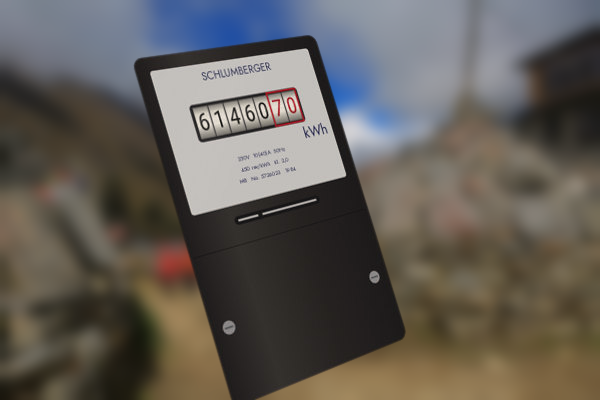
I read 61460.70 kWh
